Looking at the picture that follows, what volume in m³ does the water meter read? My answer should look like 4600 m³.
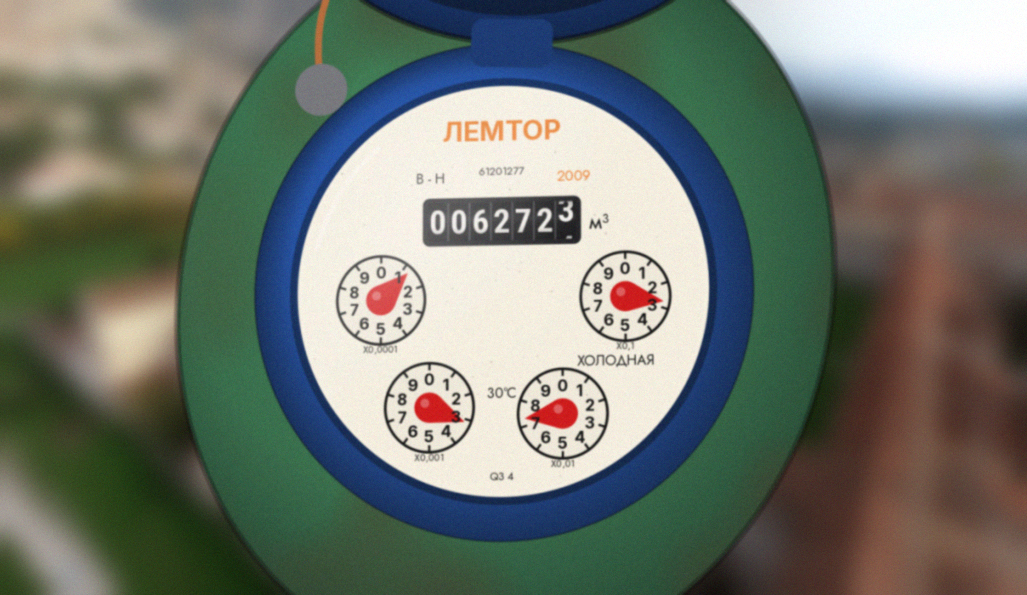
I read 62723.2731 m³
